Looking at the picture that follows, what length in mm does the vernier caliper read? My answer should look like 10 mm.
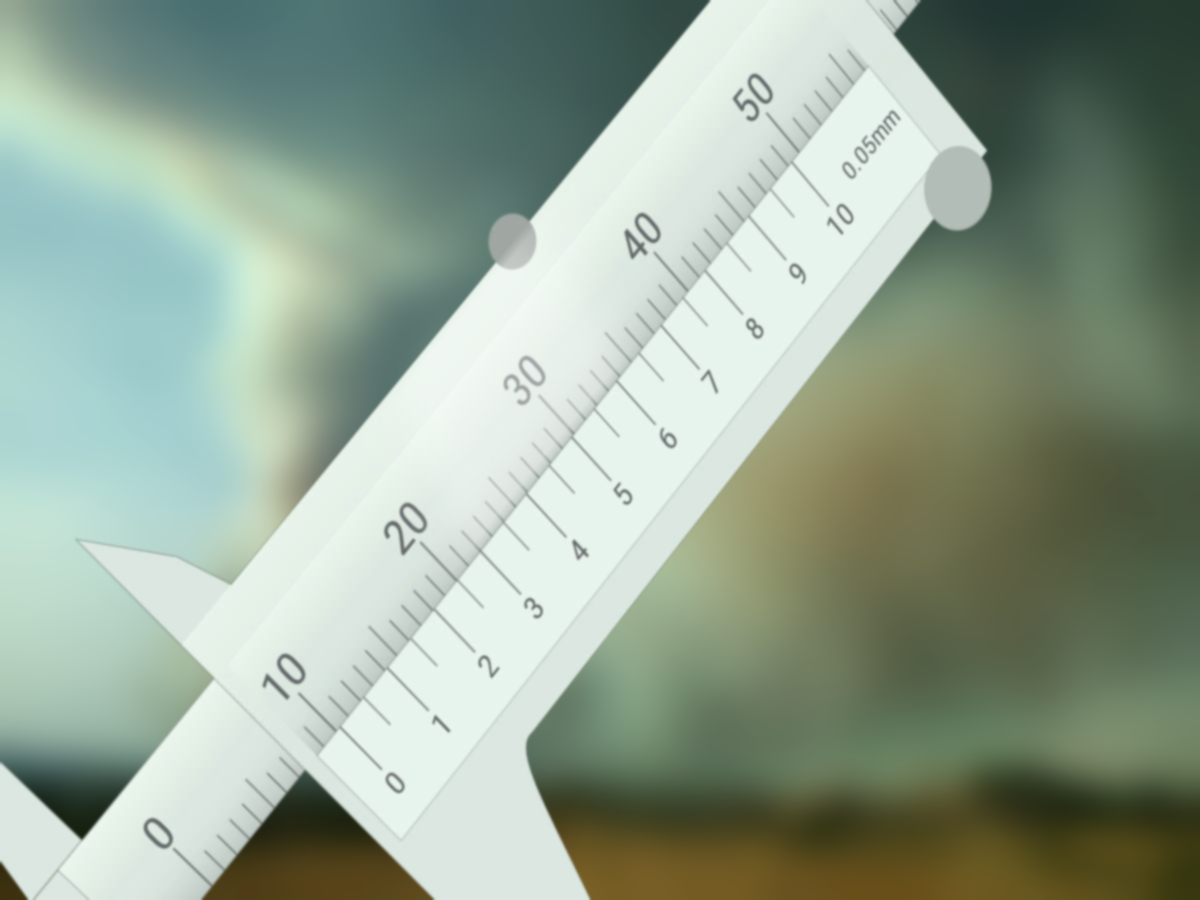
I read 10.3 mm
